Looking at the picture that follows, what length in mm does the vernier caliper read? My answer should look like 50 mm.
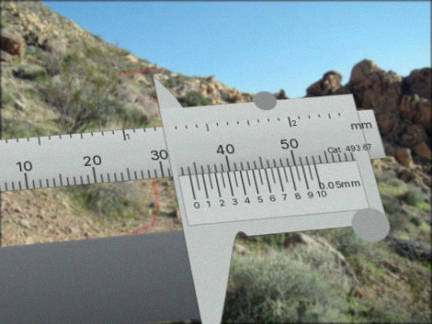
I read 34.0 mm
